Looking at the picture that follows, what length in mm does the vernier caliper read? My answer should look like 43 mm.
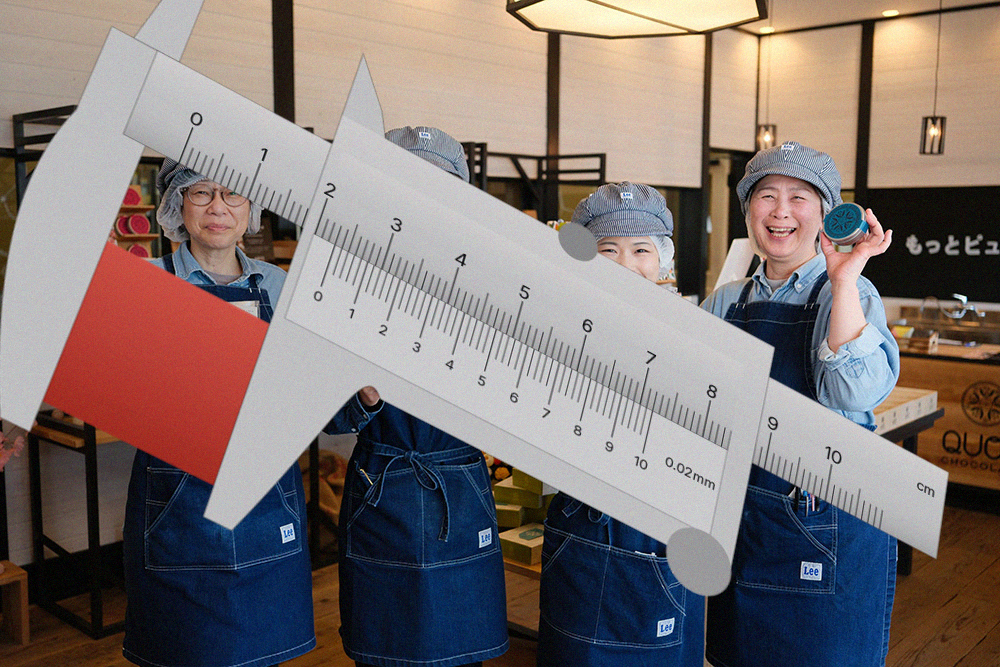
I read 23.0 mm
